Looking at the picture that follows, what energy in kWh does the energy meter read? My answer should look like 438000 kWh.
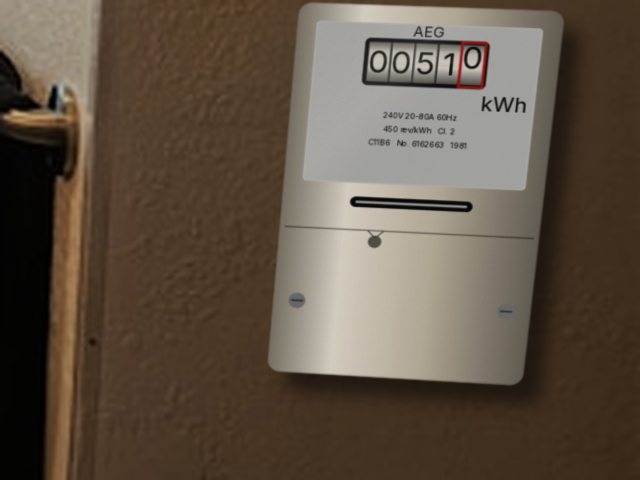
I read 51.0 kWh
